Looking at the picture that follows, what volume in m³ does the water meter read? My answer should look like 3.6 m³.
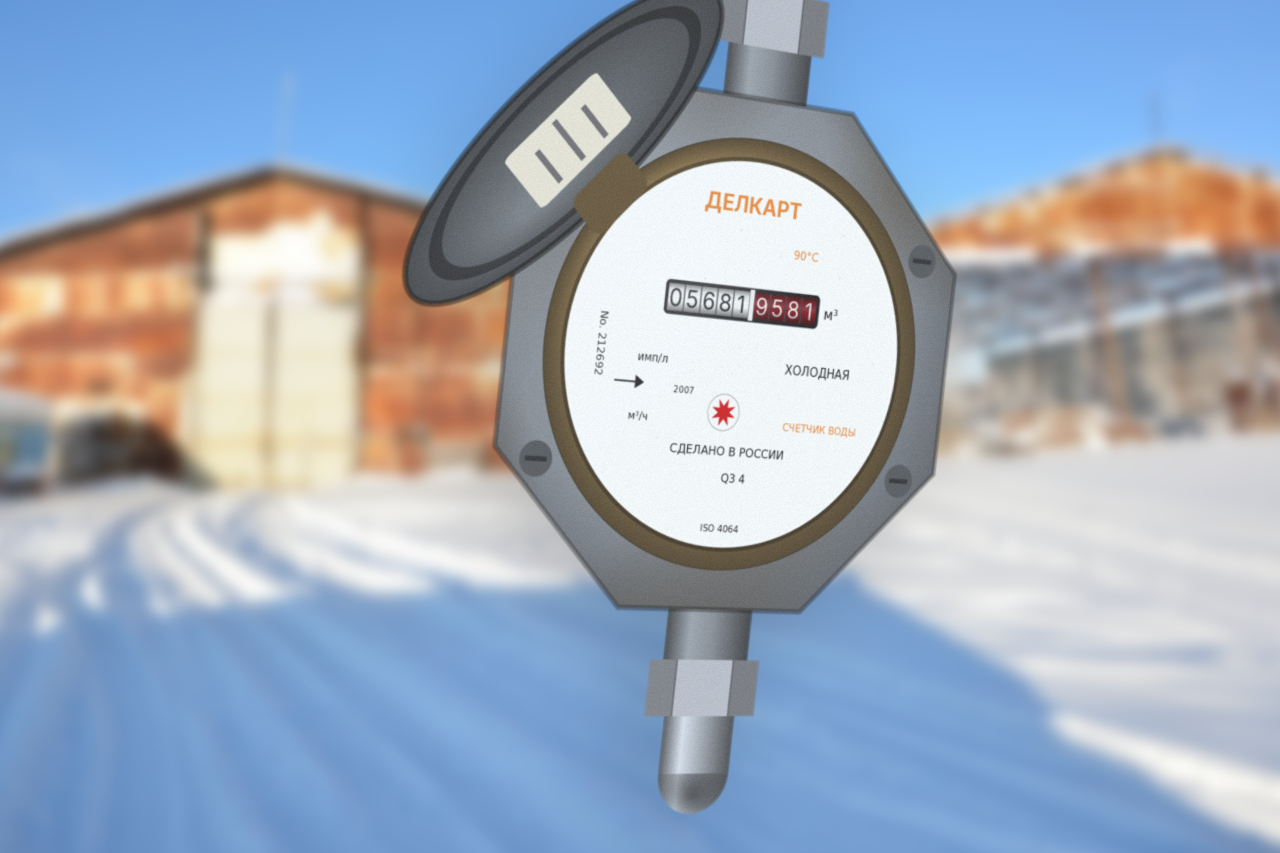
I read 5681.9581 m³
